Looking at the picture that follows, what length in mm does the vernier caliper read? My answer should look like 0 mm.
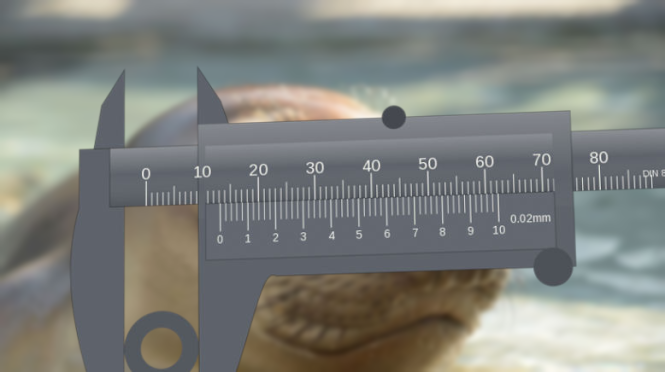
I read 13.2 mm
